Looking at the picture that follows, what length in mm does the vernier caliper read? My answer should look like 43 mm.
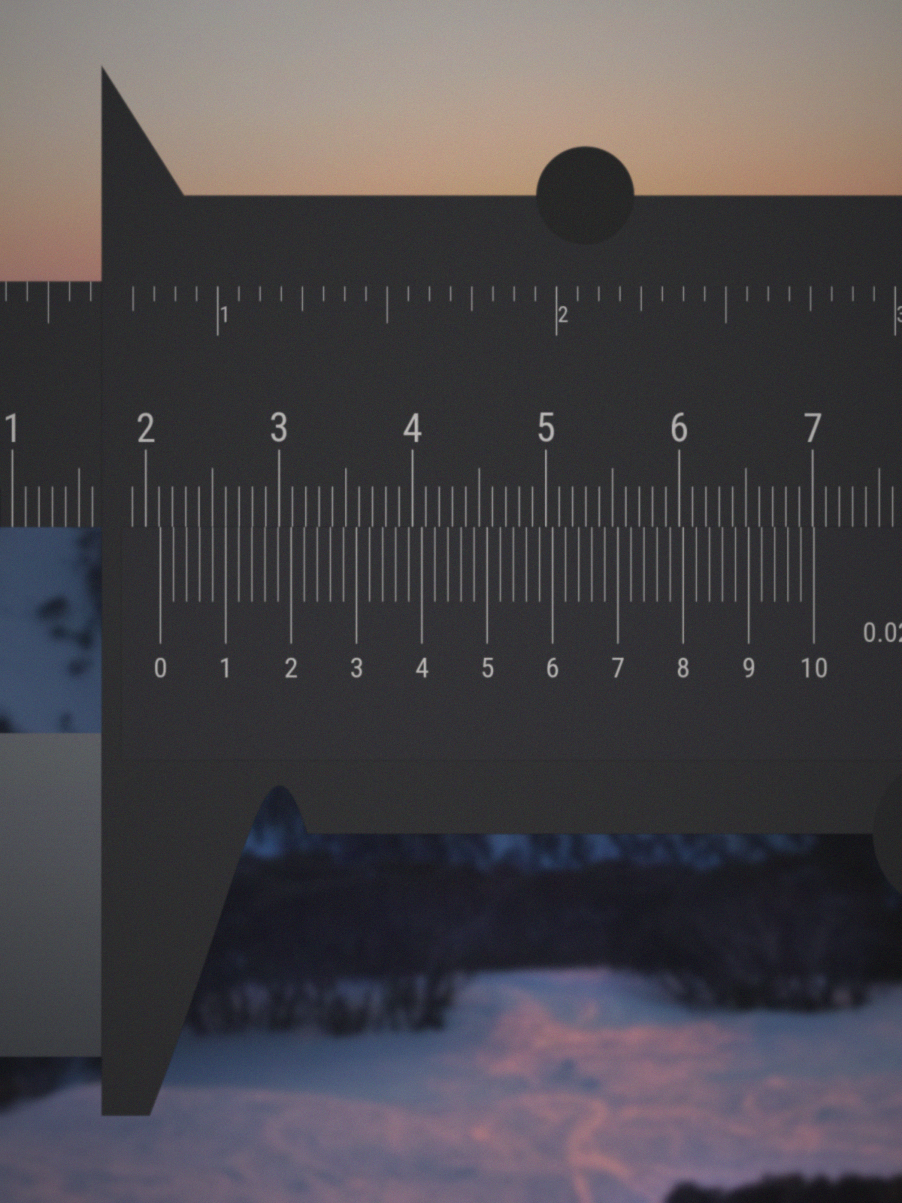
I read 21.1 mm
